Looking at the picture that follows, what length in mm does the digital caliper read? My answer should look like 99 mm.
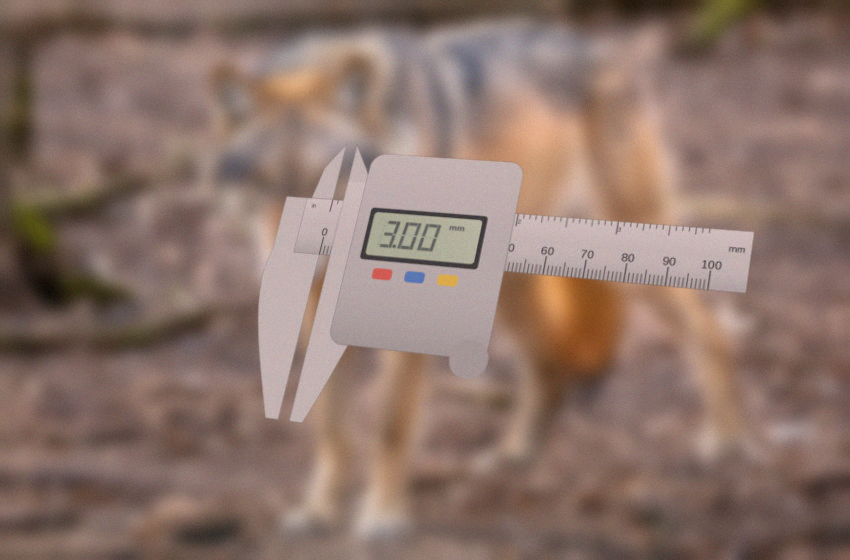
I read 3.00 mm
